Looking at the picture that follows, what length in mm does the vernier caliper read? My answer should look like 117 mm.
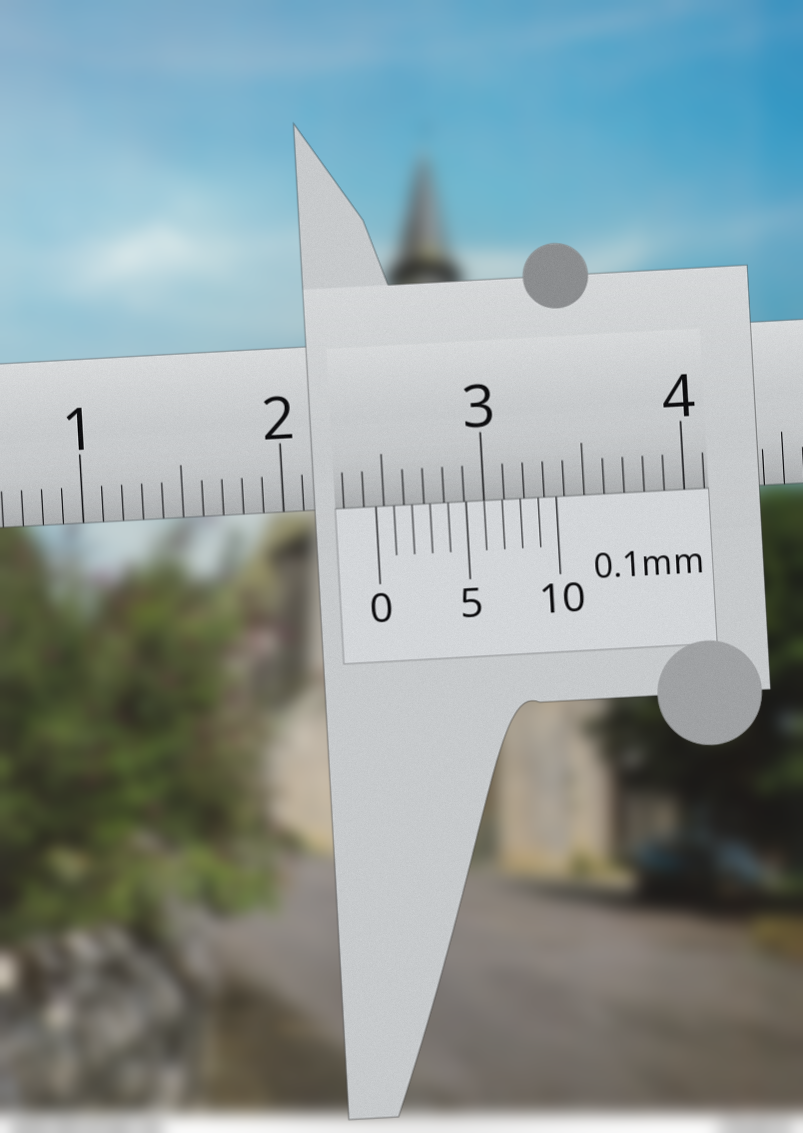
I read 24.6 mm
